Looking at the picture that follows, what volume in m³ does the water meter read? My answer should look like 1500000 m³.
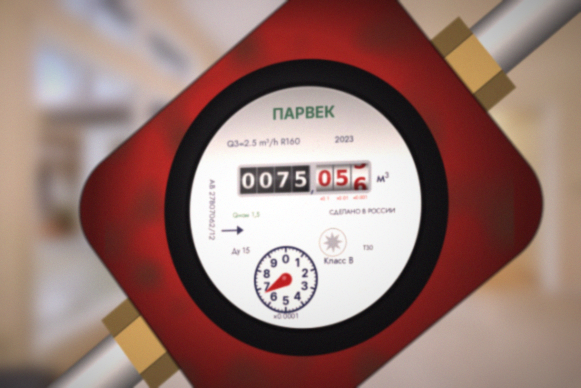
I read 75.0556 m³
